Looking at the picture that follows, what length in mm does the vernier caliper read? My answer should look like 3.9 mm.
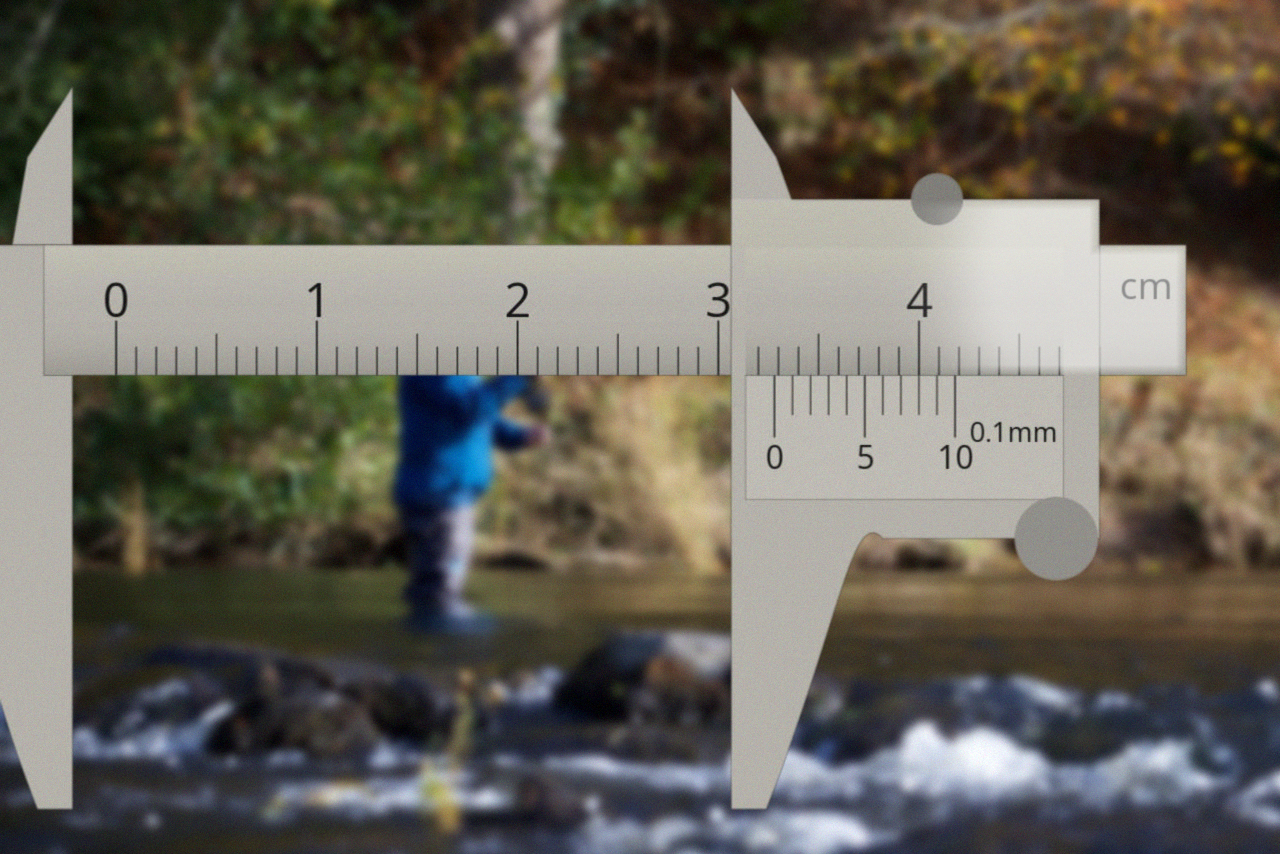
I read 32.8 mm
